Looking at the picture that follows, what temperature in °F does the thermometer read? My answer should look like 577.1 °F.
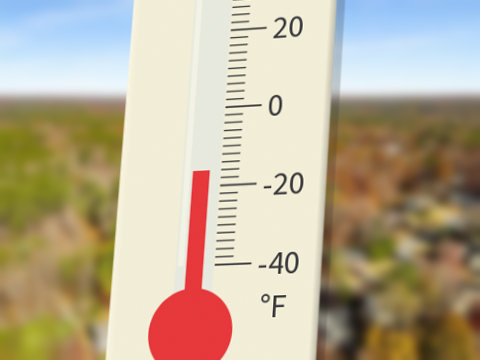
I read -16 °F
